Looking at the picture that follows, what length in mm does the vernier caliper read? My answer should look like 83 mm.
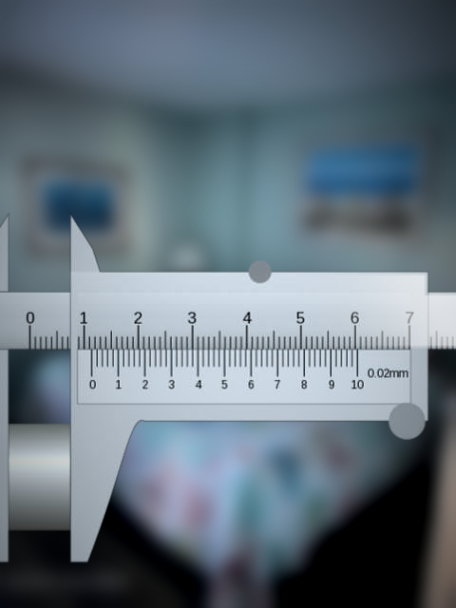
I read 11.4 mm
